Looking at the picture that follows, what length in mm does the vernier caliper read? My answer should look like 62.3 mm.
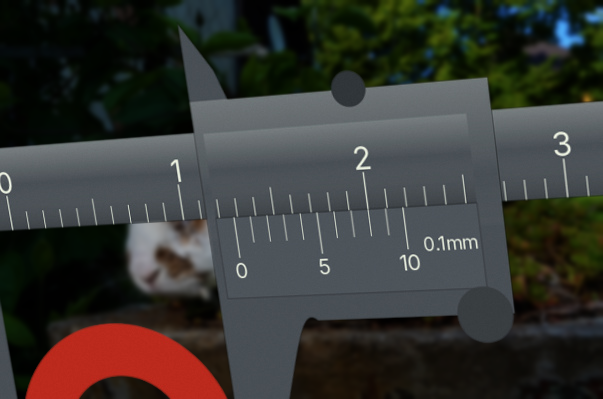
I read 12.8 mm
